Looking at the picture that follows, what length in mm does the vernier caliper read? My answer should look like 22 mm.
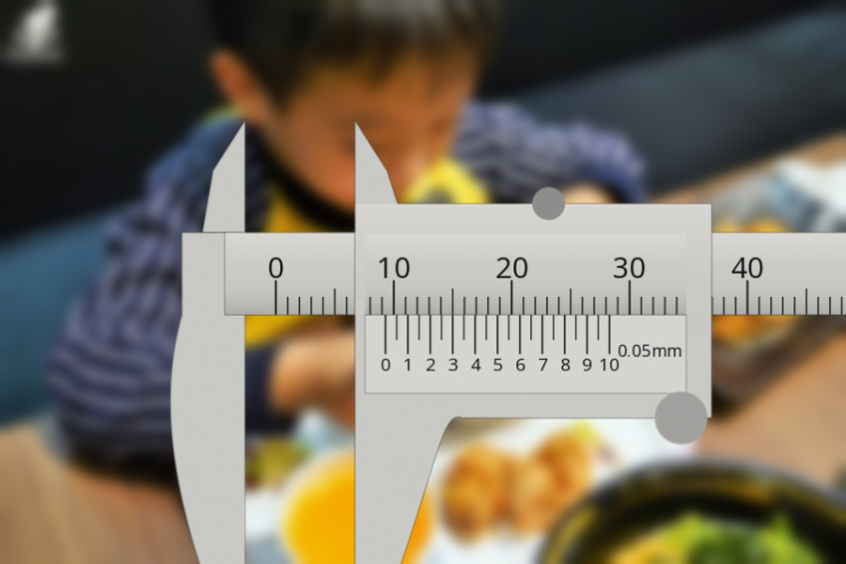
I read 9.3 mm
